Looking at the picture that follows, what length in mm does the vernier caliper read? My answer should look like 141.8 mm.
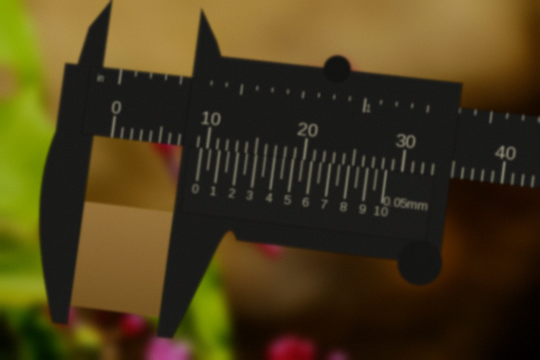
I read 9.4 mm
